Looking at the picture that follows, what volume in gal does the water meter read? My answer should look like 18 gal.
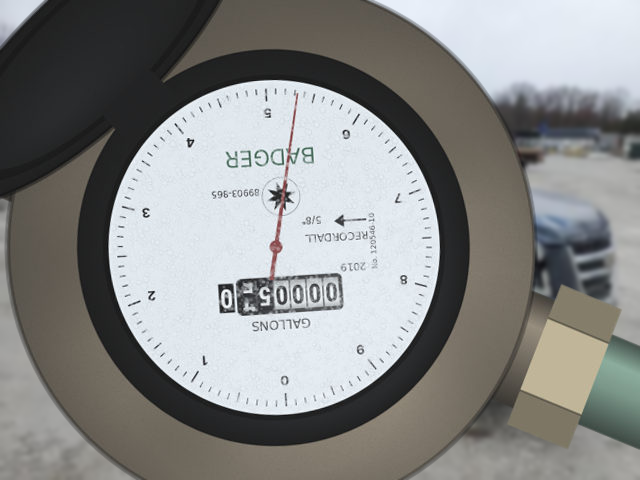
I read 545.3 gal
